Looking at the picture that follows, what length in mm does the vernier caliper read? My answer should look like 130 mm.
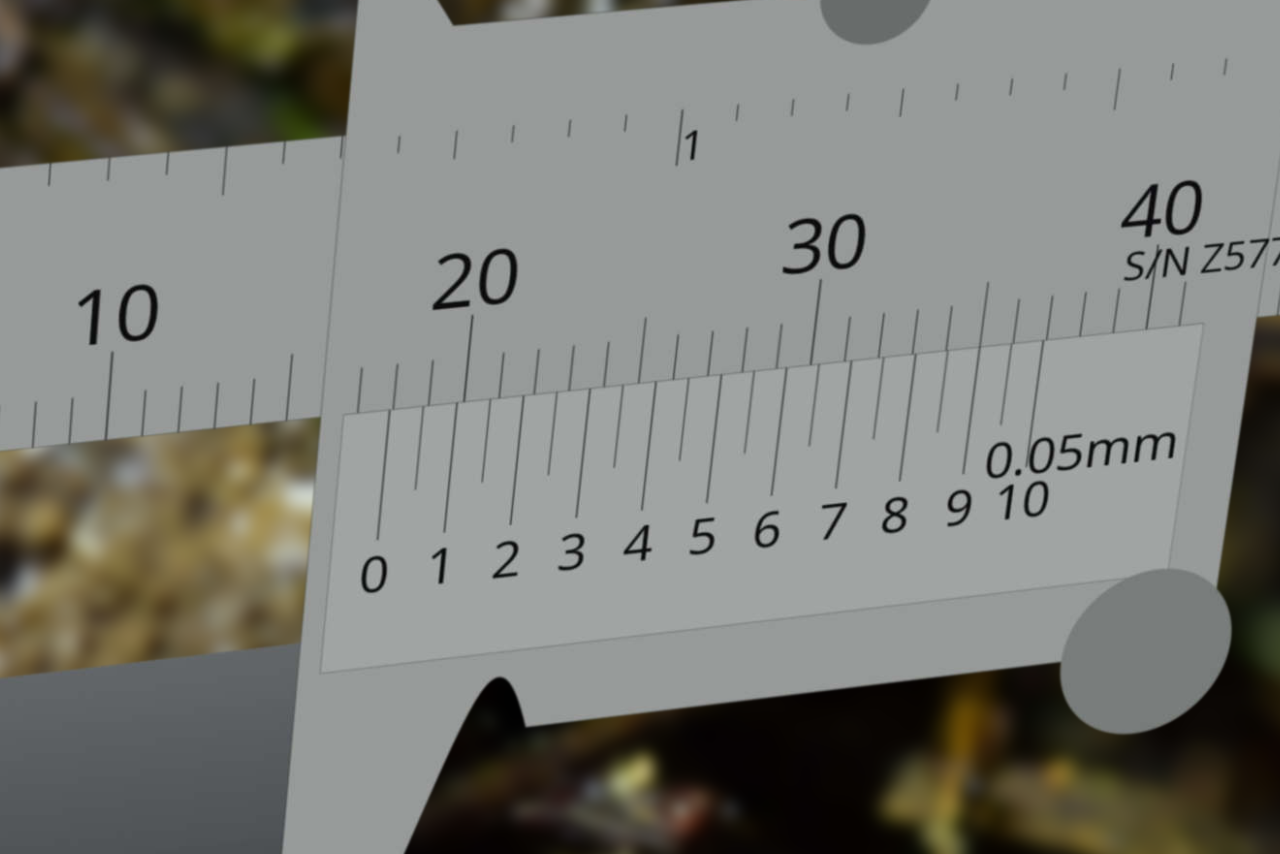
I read 17.90 mm
